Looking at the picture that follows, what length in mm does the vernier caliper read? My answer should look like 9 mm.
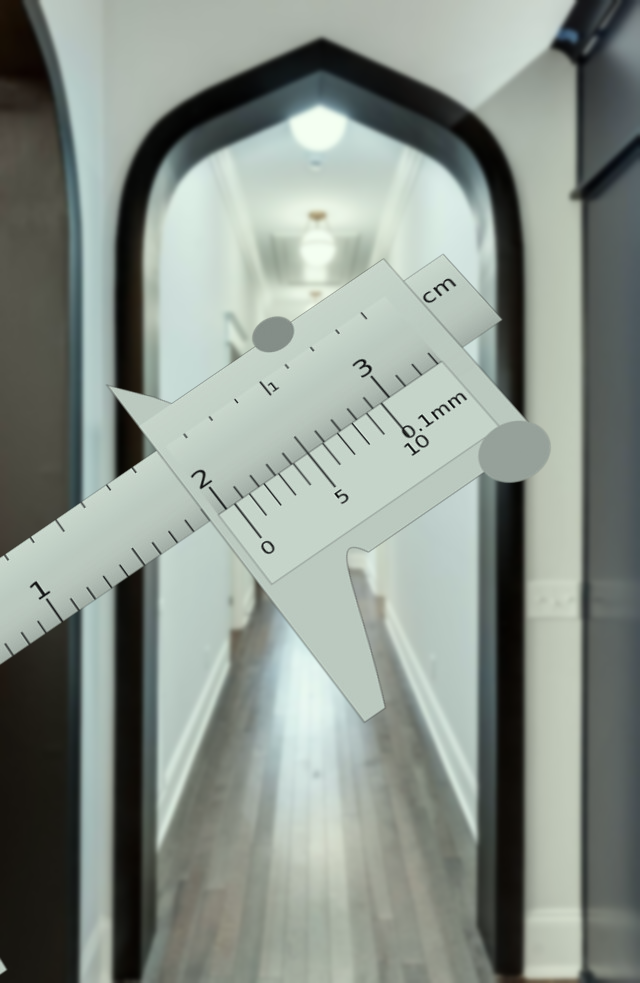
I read 20.5 mm
